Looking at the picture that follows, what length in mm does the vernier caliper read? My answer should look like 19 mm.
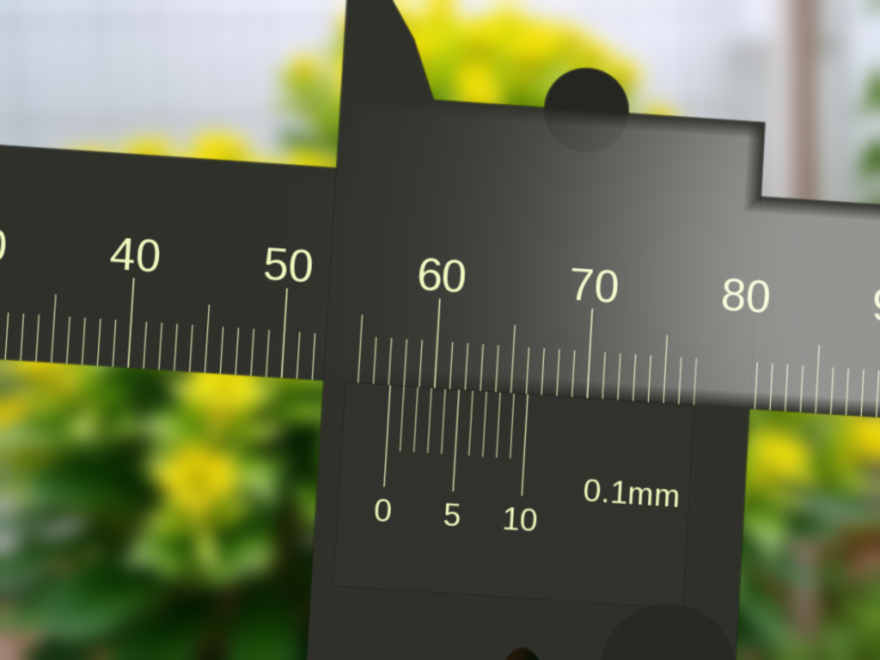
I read 57.1 mm
